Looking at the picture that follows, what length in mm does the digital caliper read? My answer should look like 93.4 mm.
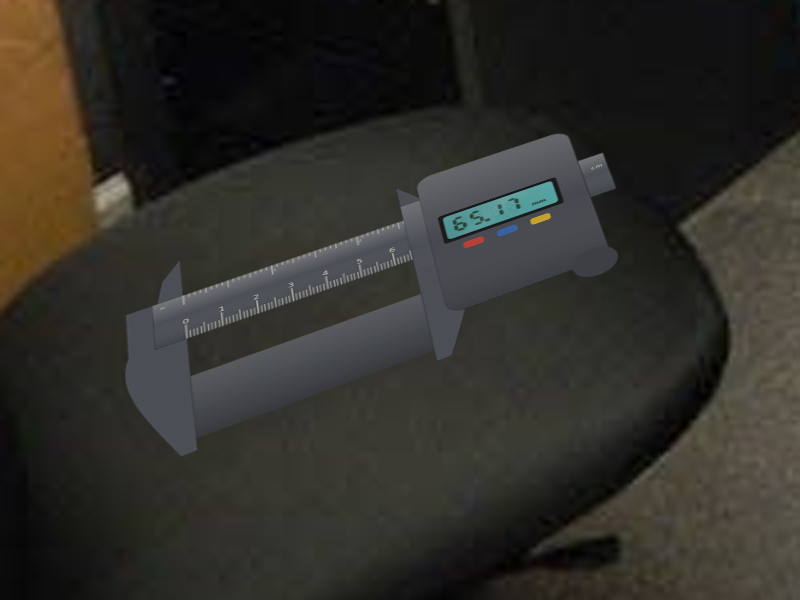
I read 65.17 mm
